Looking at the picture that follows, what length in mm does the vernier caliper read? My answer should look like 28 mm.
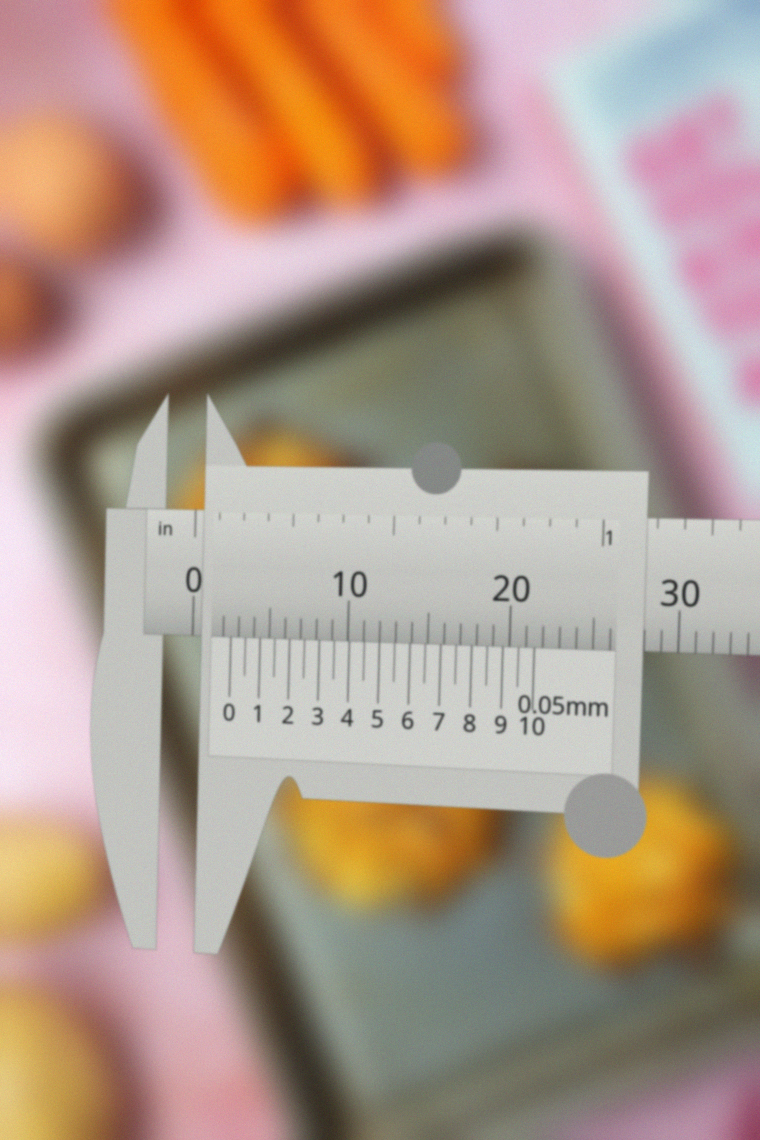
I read 2.5 mm
